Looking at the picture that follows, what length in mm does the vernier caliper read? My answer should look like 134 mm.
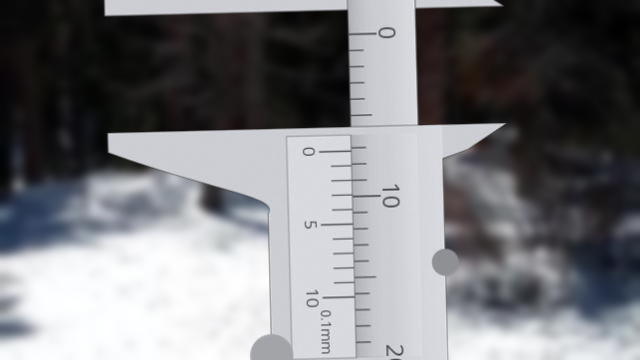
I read 7.2 mm
